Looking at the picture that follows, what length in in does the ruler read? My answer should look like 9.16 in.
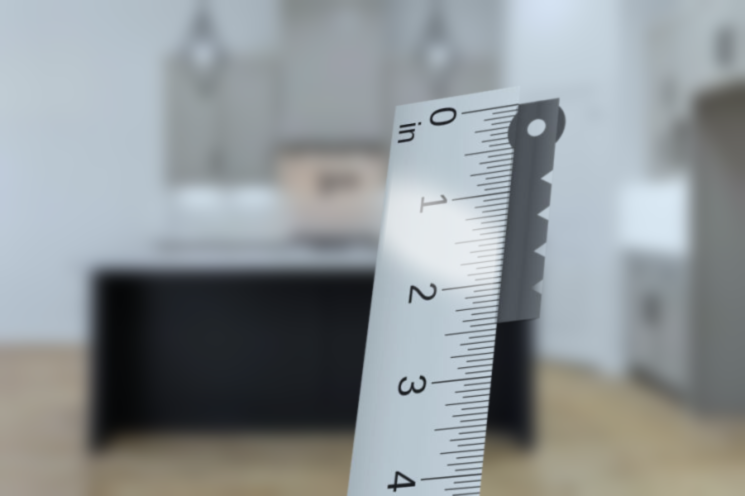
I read 2.4375 in
